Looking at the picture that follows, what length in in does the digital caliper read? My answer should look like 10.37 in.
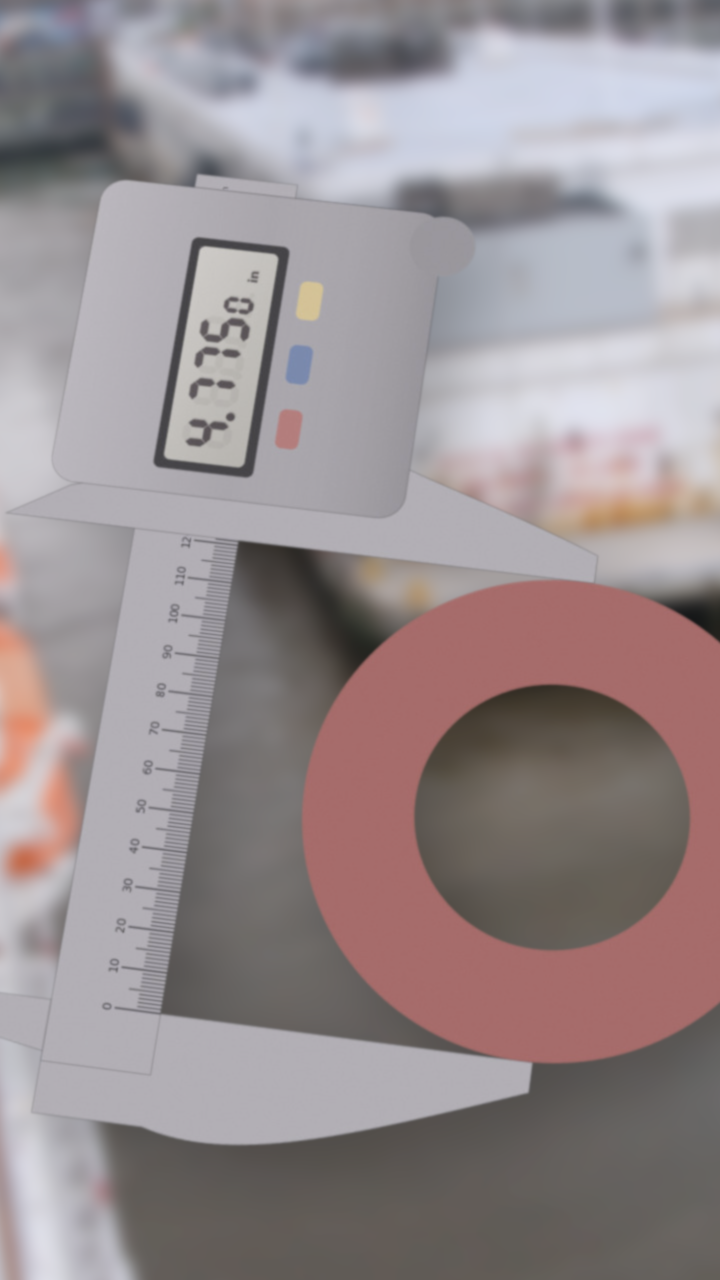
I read 4.7750 in
